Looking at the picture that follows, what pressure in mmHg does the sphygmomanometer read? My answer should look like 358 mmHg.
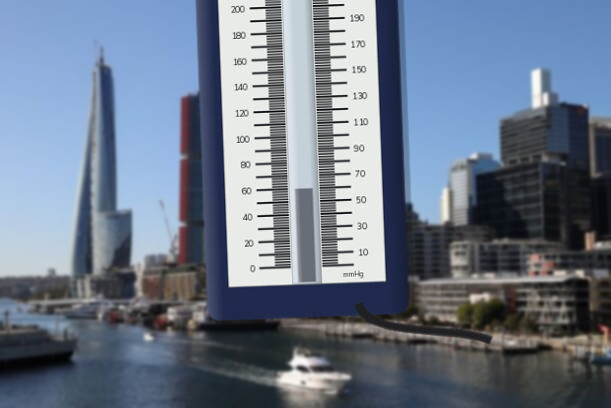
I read 60 mmHg
